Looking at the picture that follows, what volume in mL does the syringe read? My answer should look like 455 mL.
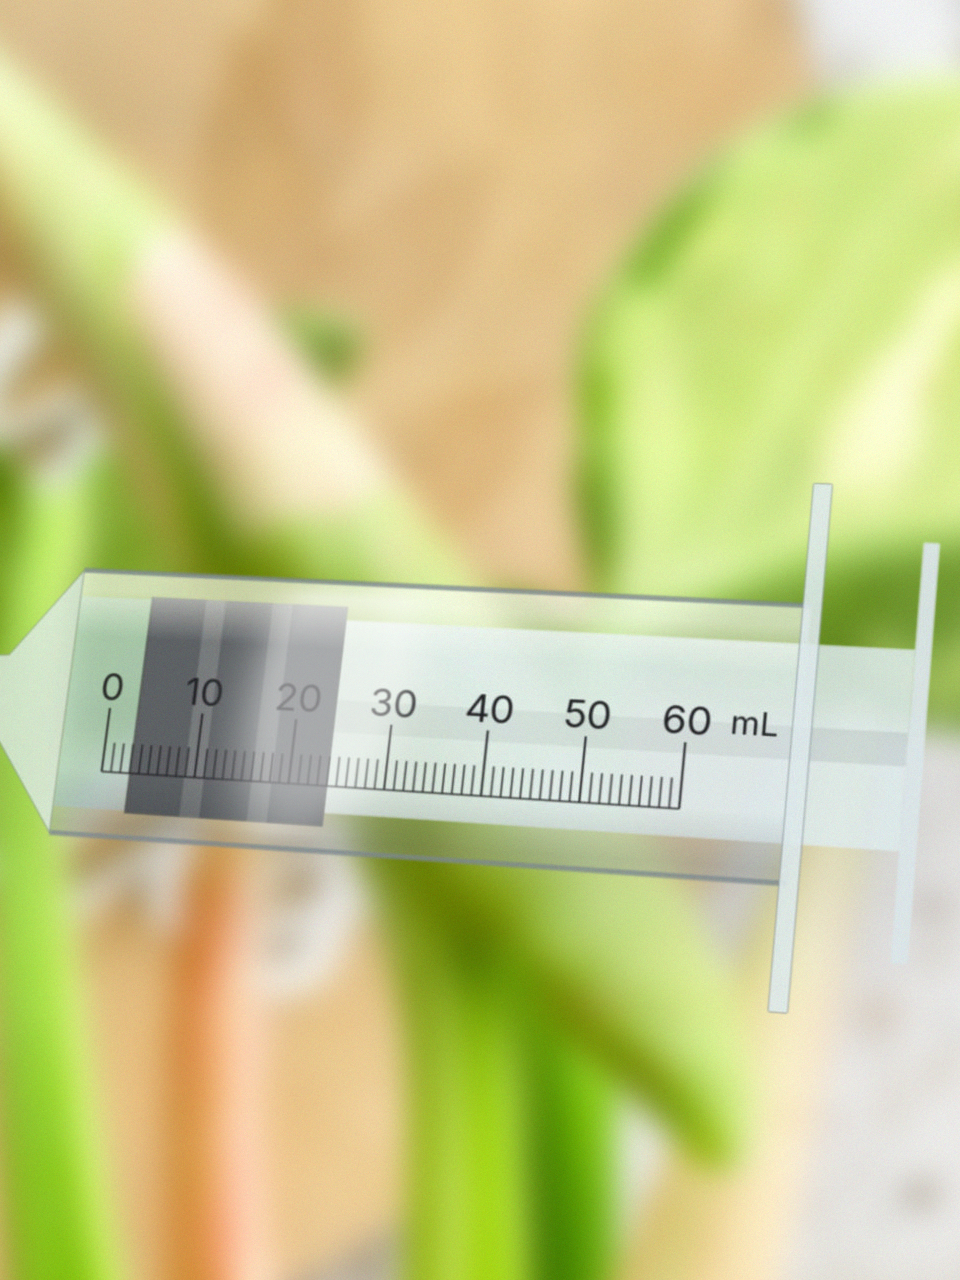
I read 3 mL
